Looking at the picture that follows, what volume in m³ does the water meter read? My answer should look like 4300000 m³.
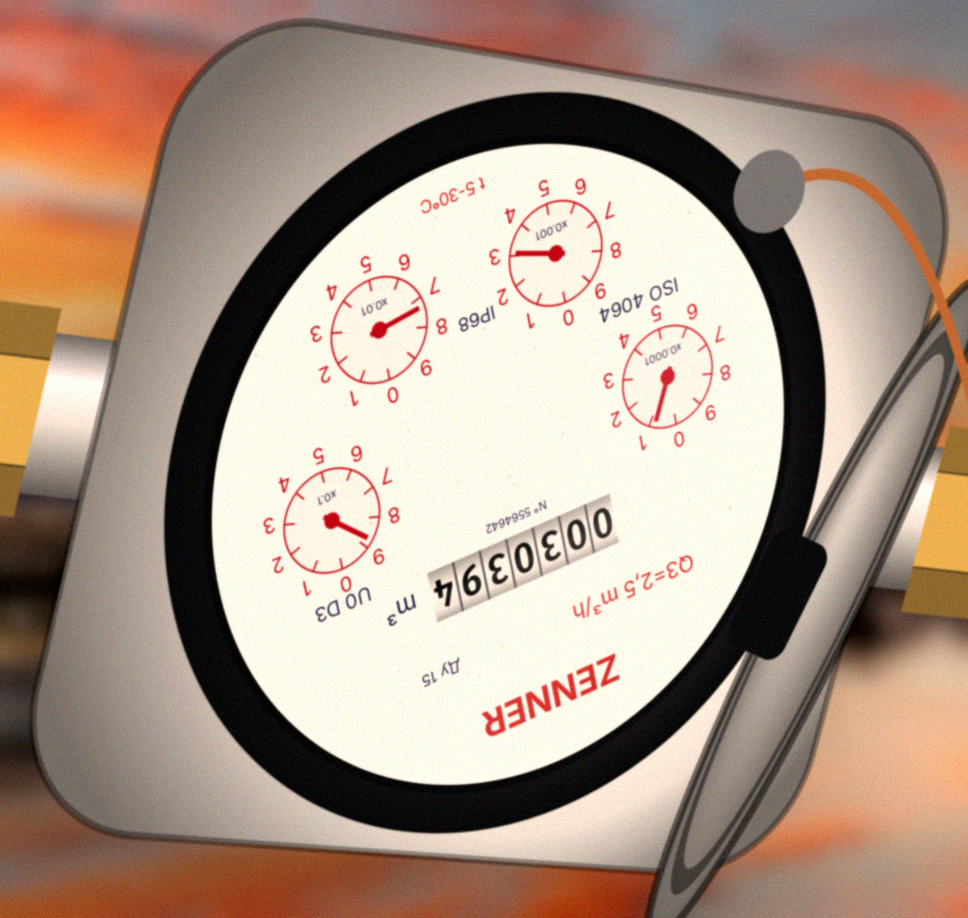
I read 30394.8730 m³
